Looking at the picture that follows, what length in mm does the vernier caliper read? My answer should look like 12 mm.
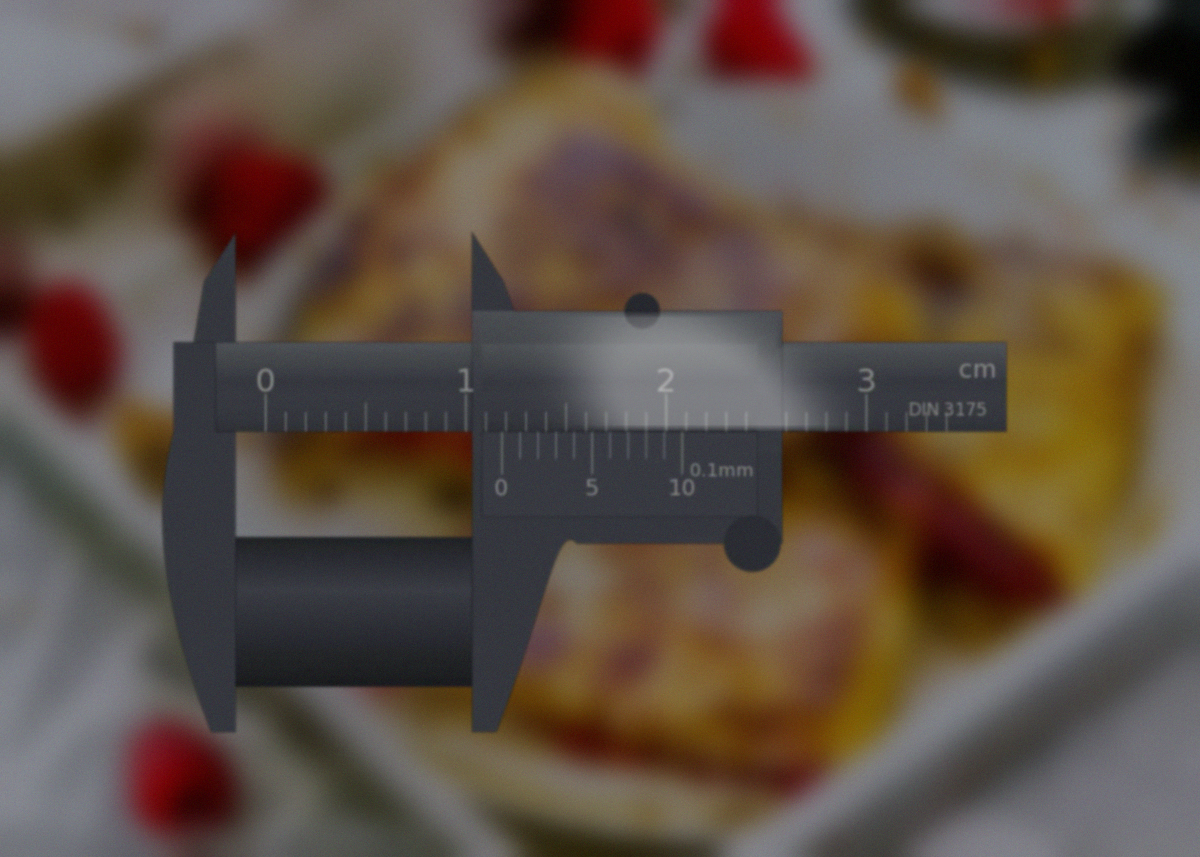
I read 11.8 mm
